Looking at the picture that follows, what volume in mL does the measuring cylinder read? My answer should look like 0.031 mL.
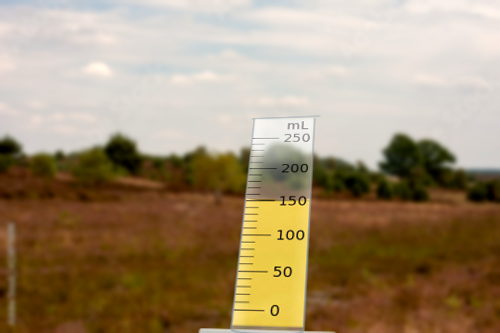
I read 150 mL
